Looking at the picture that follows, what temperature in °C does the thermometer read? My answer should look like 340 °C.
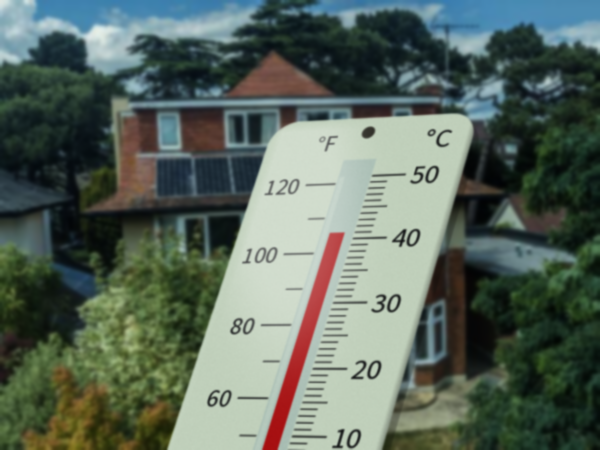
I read 41 °C
